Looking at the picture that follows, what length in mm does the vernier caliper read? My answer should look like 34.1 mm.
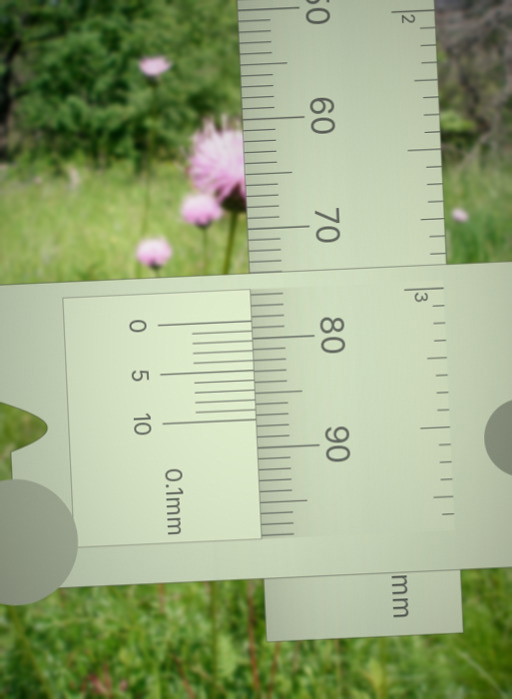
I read 78.4 mm
